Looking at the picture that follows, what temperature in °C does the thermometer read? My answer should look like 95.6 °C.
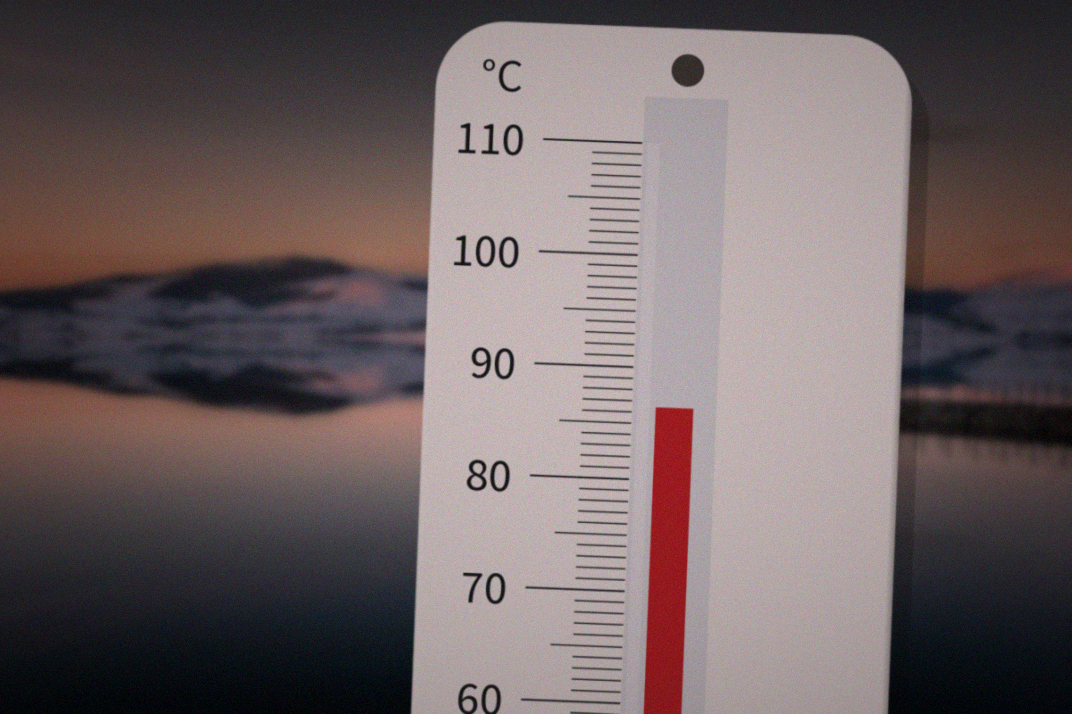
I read 86.5 °C
